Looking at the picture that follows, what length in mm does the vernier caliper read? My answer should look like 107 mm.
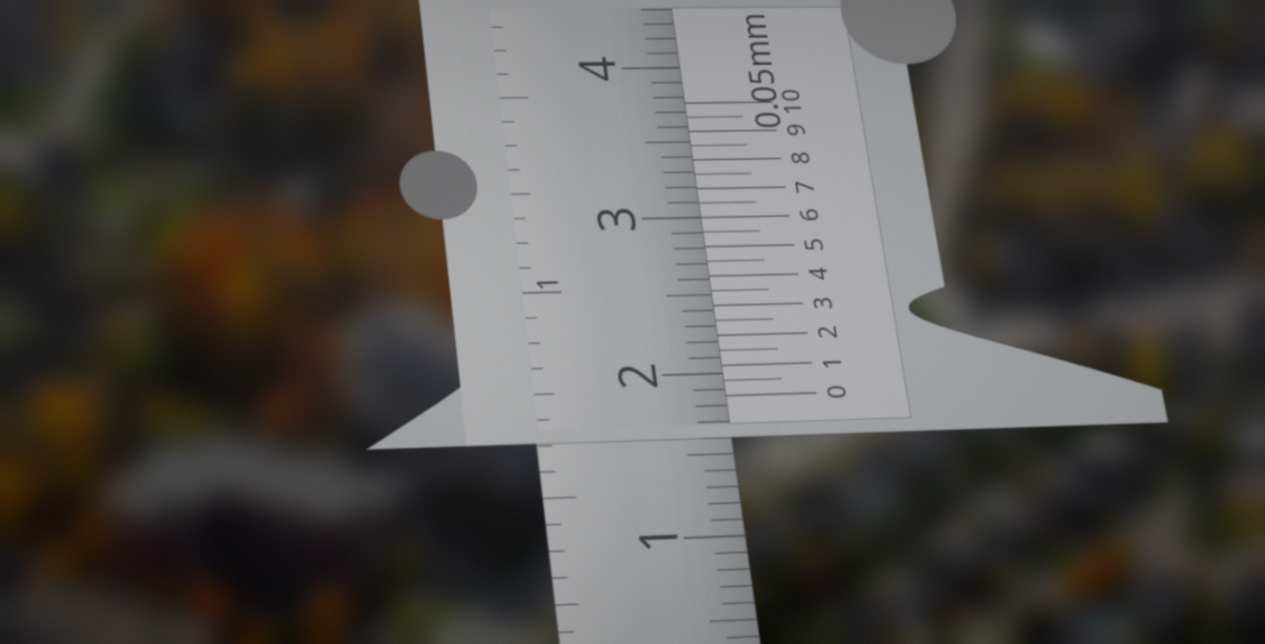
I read 18.6 mm
